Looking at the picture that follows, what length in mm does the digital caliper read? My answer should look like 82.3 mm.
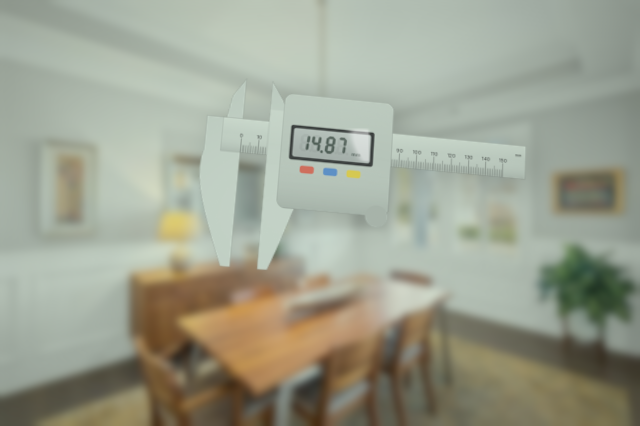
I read 14.87 mm
